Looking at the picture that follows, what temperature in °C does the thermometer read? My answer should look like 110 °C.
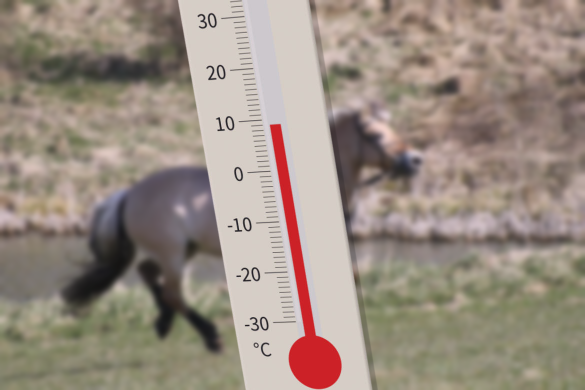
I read 9 °C
